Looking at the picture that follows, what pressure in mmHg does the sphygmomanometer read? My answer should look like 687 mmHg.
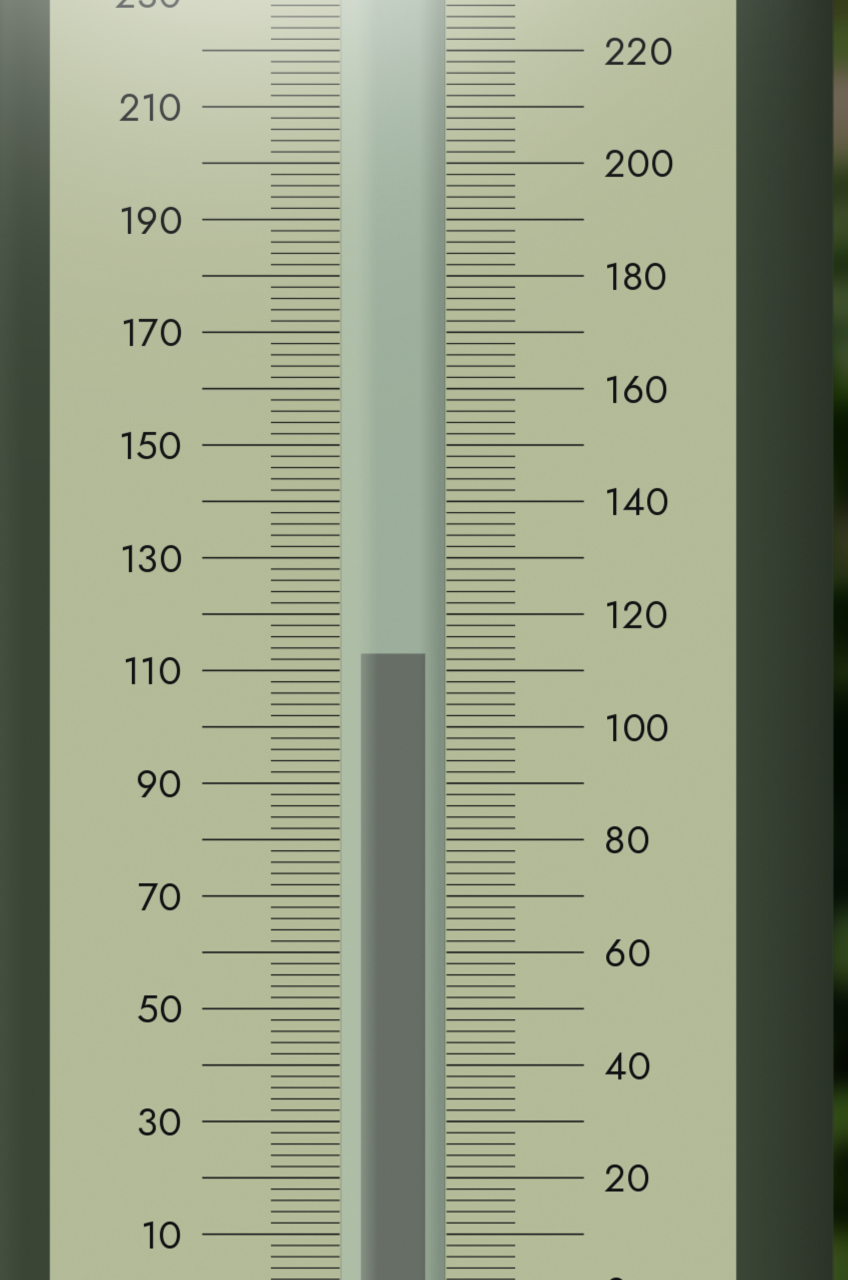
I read 113 mmHg
